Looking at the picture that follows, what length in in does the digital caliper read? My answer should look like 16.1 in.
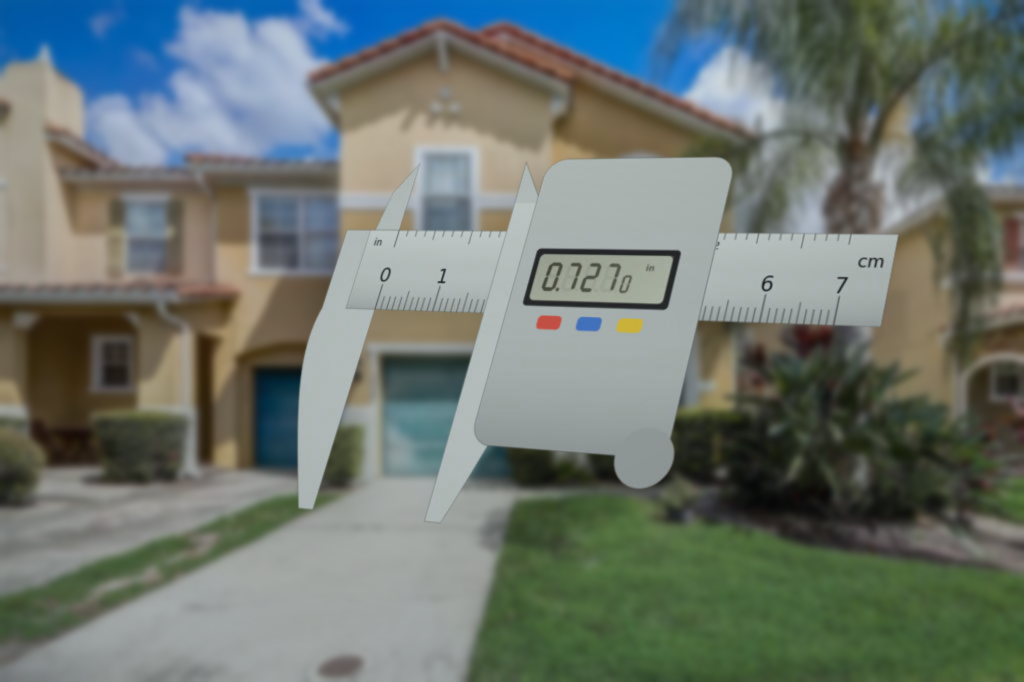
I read 0.7270 in
